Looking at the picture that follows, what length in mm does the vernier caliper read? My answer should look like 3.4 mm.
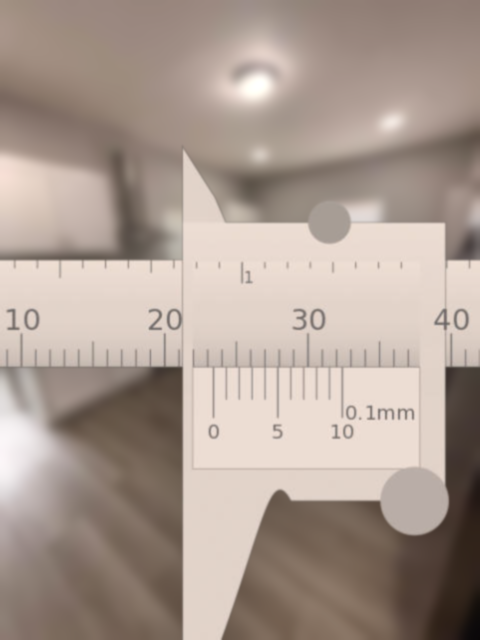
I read 23.4 mm
